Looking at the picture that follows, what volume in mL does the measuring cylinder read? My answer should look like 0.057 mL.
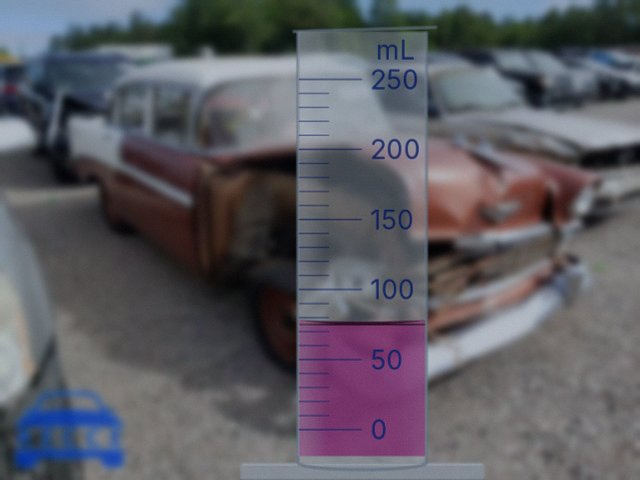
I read 75 mL
